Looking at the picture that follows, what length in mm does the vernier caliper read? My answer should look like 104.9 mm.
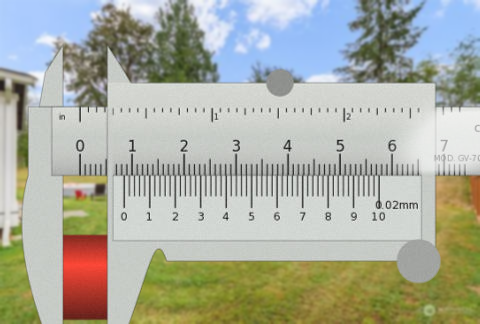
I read 8.5 mm
